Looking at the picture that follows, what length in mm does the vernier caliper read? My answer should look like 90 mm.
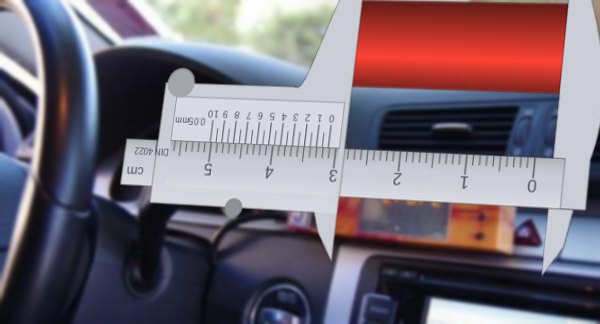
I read 31.2 mm
